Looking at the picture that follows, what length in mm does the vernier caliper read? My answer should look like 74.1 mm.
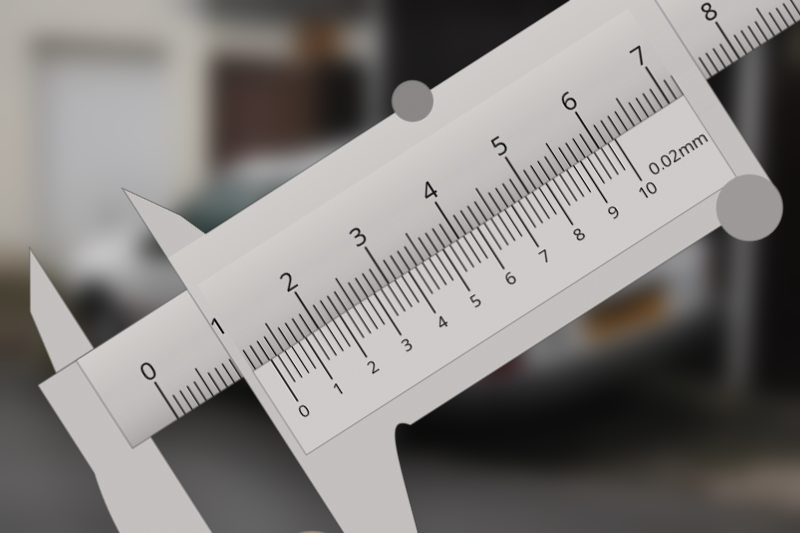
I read 13.2 mm
